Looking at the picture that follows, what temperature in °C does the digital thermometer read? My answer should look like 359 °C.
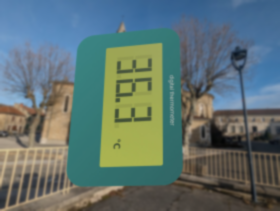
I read 36.3 °C
